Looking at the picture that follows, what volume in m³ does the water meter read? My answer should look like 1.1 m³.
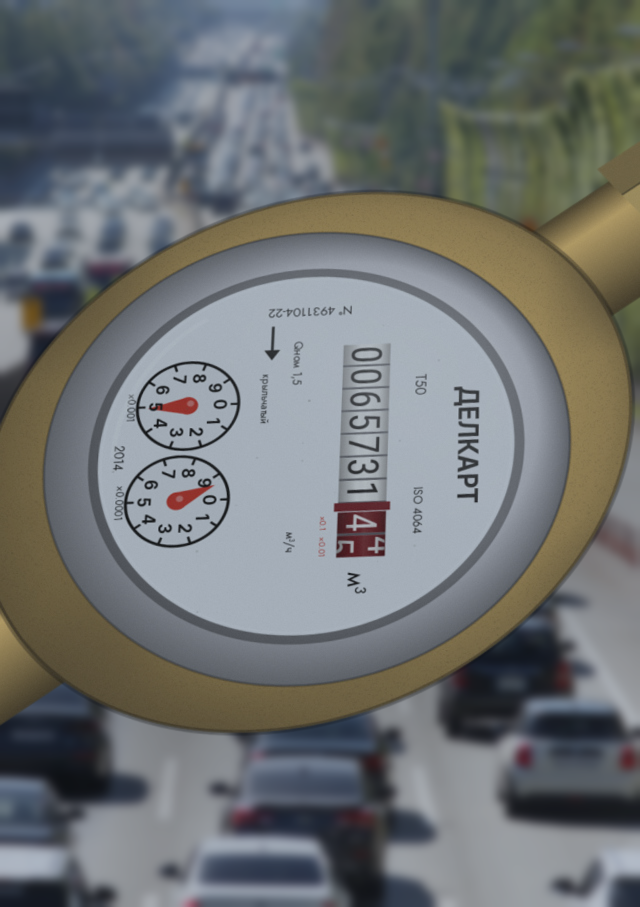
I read 65731.4449 m³
